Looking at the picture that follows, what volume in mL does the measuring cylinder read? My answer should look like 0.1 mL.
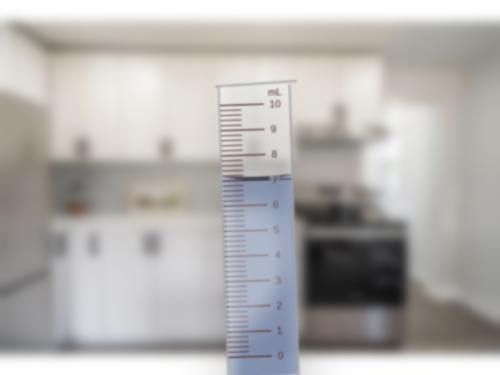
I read 7 mL
